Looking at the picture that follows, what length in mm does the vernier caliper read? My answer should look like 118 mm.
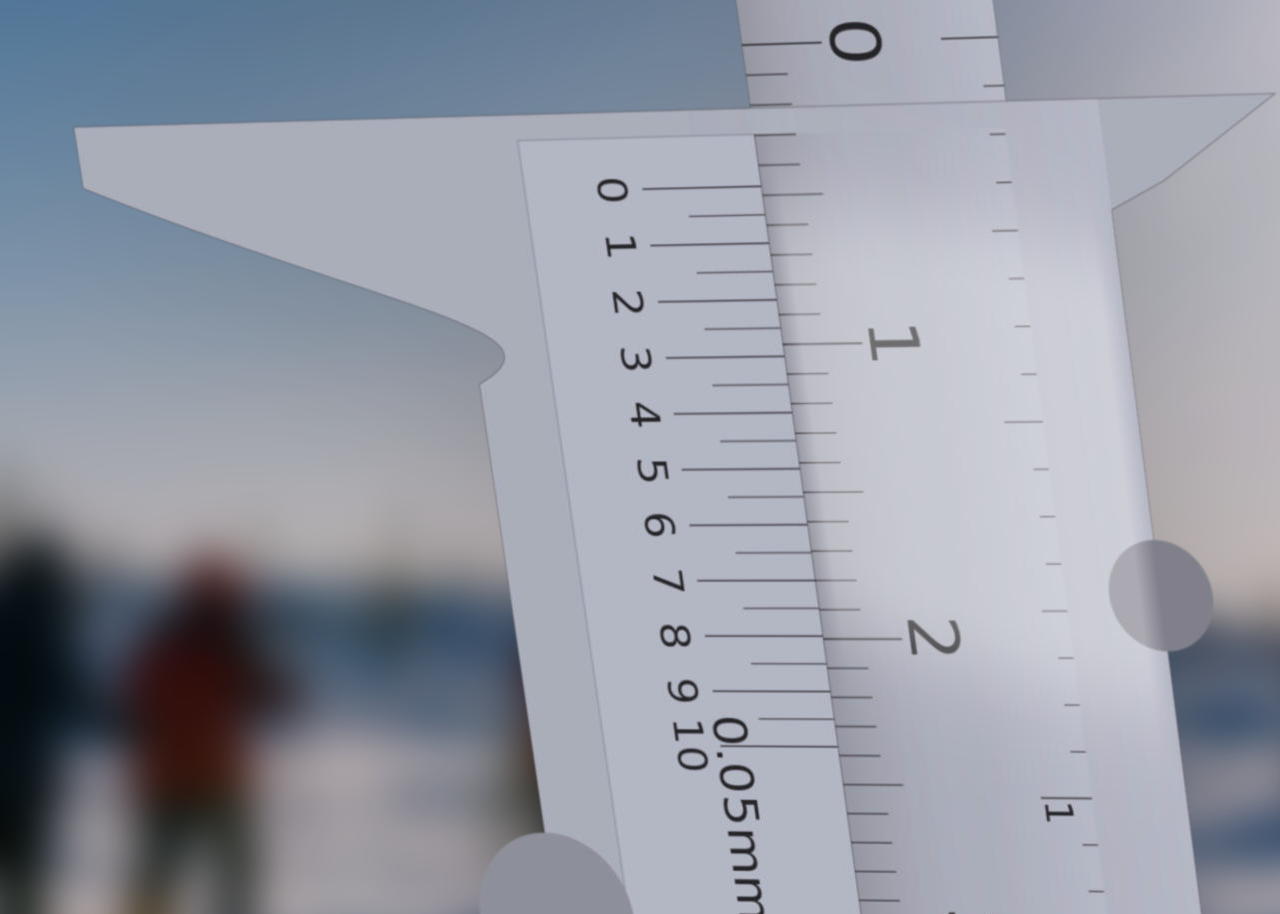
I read 4.70 mm
